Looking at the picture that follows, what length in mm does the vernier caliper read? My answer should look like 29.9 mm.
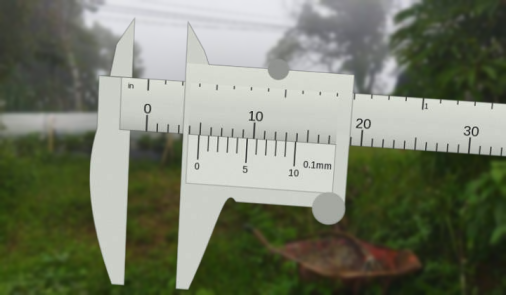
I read 4.9 mm
